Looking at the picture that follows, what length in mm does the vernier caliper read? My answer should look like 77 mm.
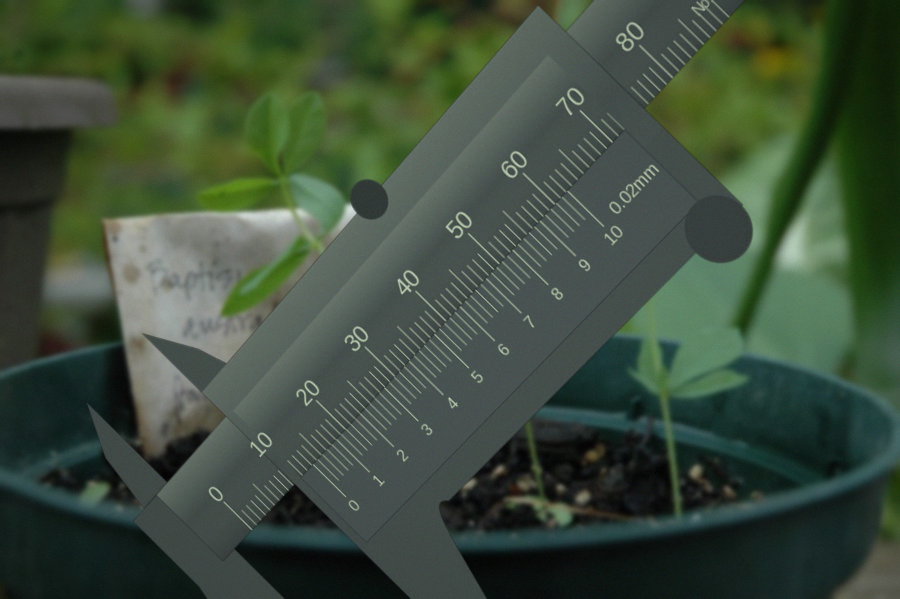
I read 13.2 mm
